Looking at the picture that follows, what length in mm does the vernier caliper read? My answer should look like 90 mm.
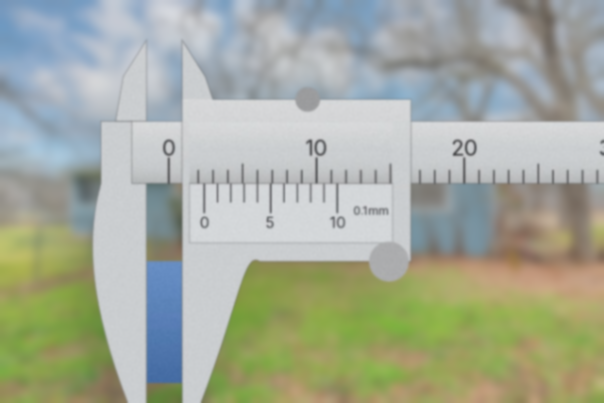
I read 2.4 mm
